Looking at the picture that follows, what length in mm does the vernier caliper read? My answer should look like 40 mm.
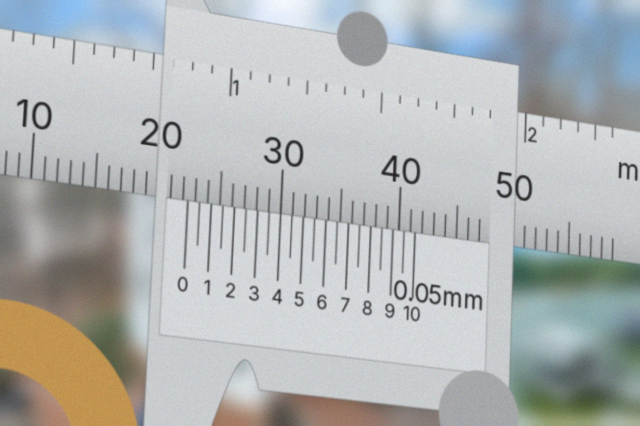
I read 22.4 mm
